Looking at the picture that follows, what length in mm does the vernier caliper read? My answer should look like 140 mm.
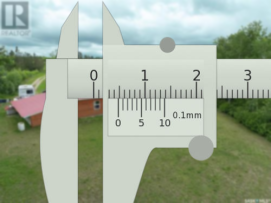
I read 4.8 mm
